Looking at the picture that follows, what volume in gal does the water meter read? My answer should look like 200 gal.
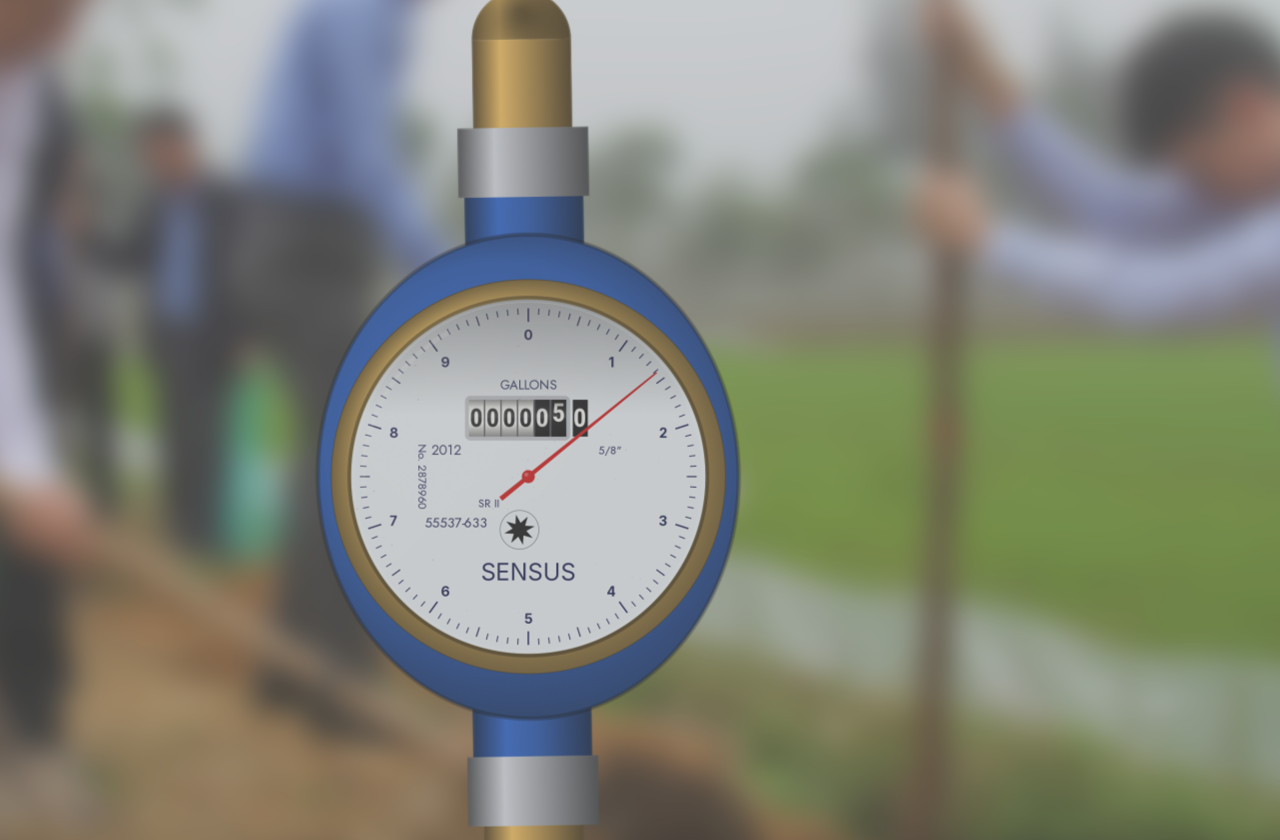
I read 51.4 gal
